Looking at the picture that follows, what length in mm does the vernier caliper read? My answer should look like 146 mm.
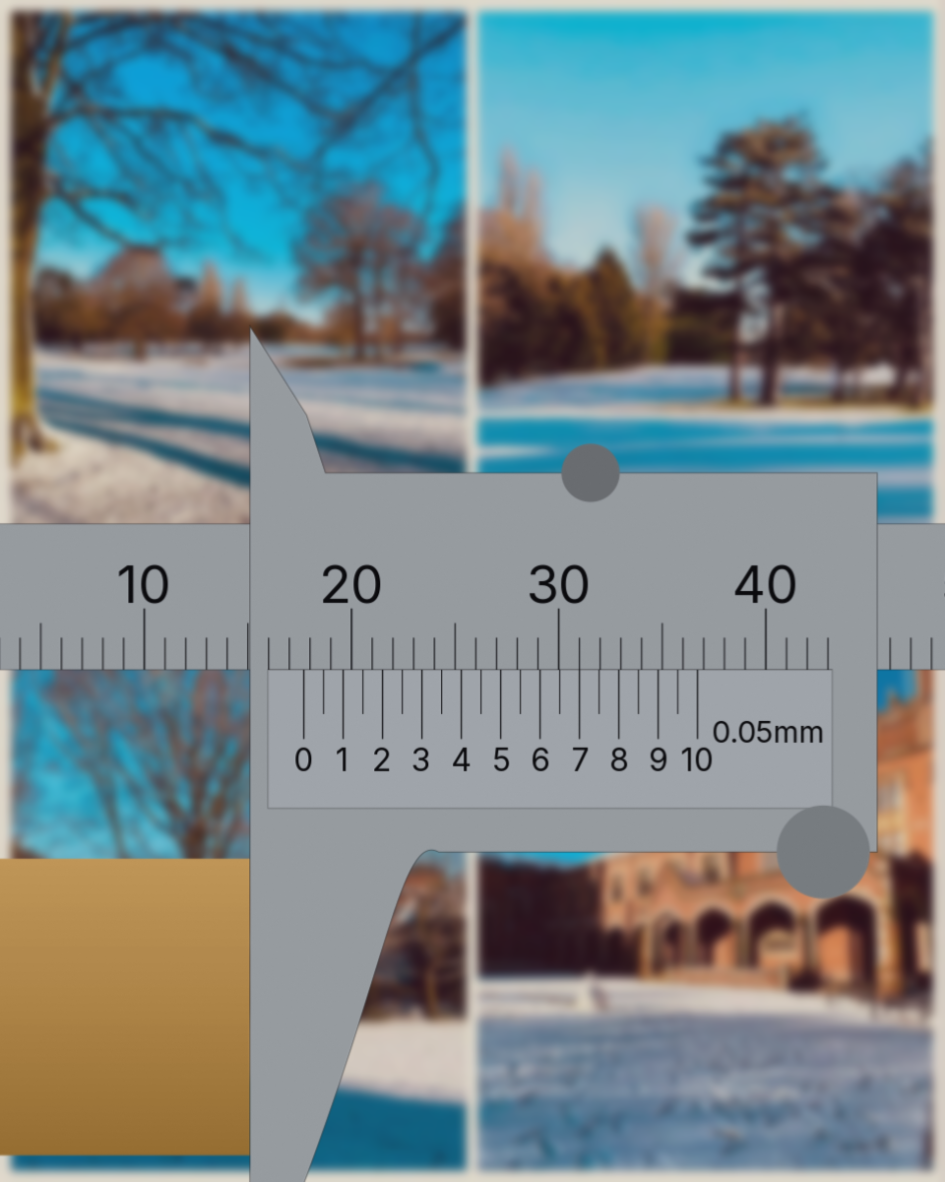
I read 17.7 mm
